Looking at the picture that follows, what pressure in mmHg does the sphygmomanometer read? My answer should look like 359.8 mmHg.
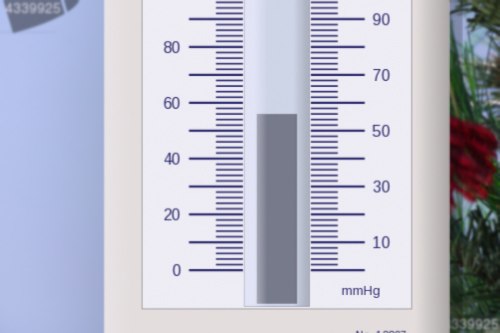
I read 56 mmHg
